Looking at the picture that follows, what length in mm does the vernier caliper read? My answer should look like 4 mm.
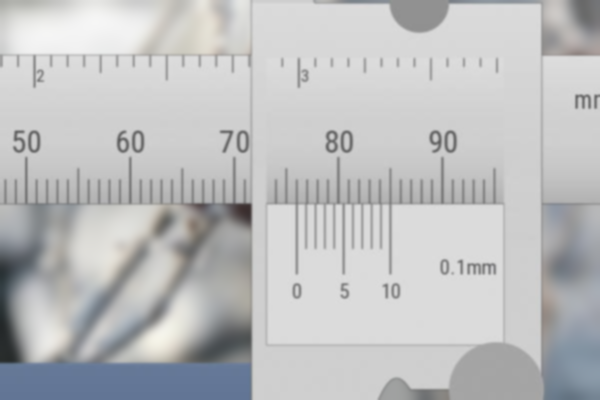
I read 76.0 mm
